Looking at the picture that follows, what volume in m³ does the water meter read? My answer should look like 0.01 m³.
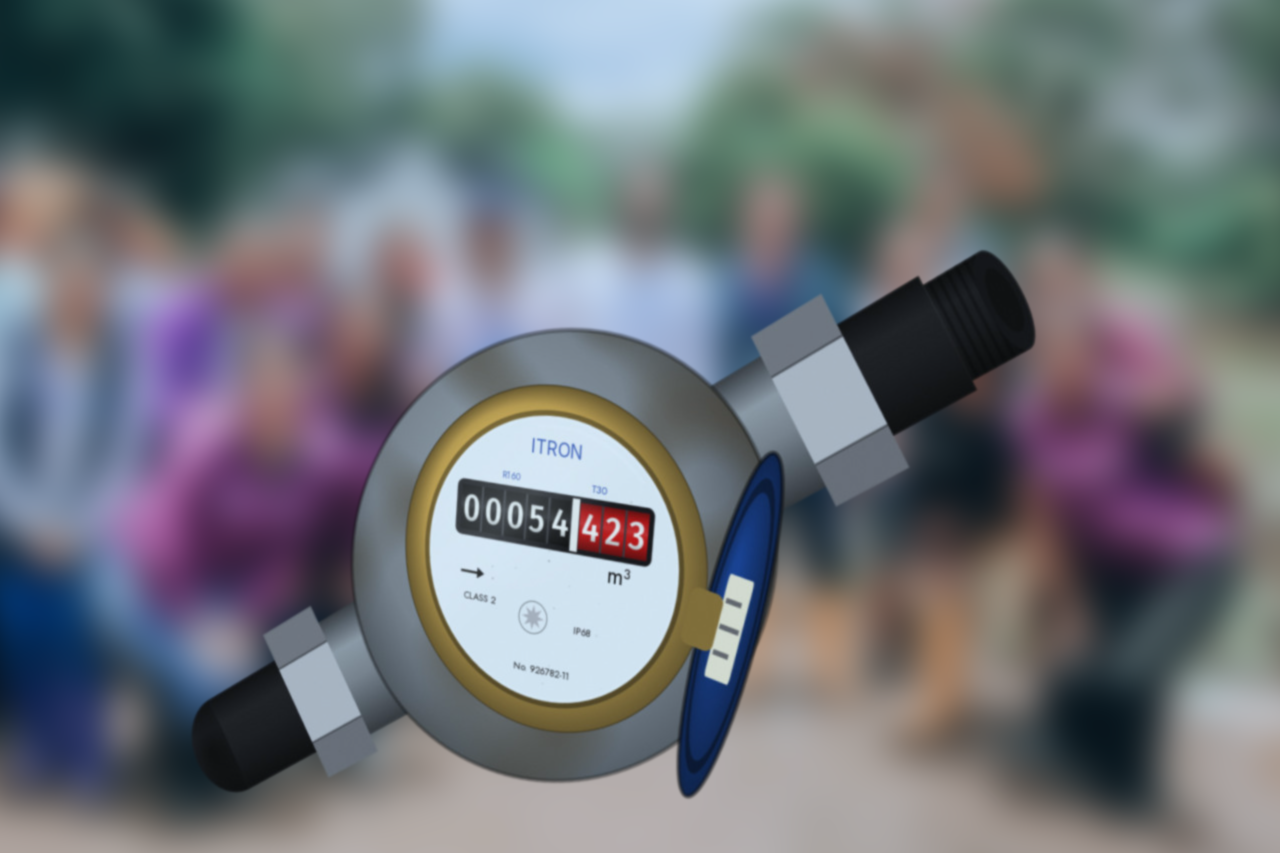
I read 54.423 m³
